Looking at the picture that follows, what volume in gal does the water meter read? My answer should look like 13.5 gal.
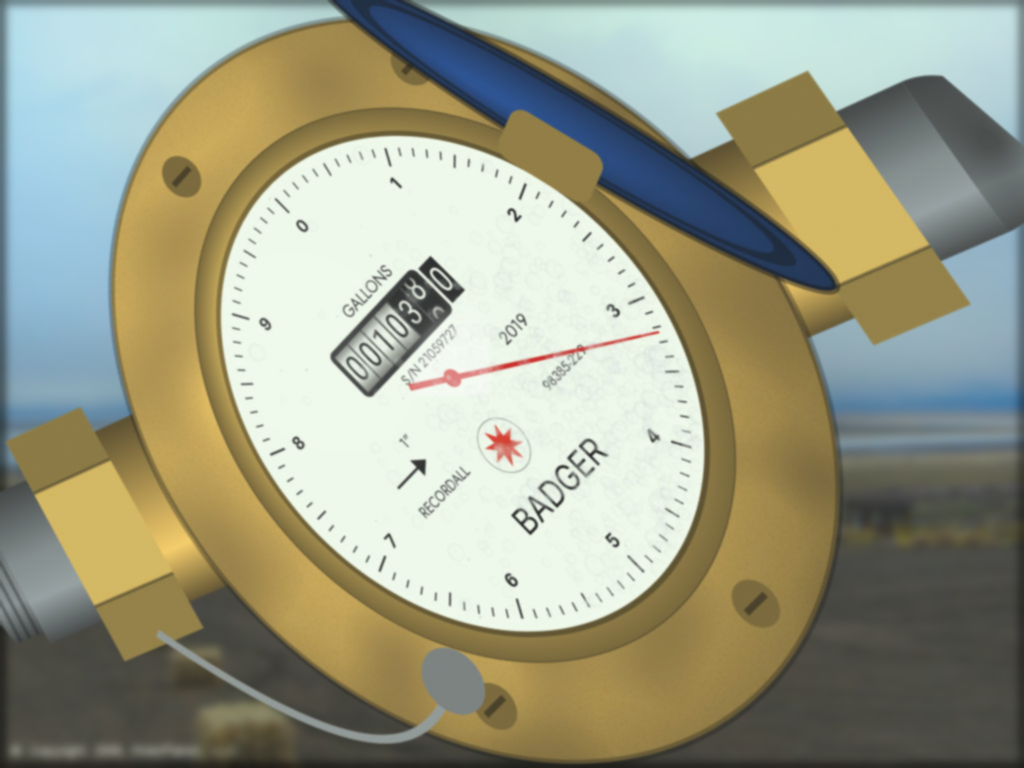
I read 10383.2 gal
